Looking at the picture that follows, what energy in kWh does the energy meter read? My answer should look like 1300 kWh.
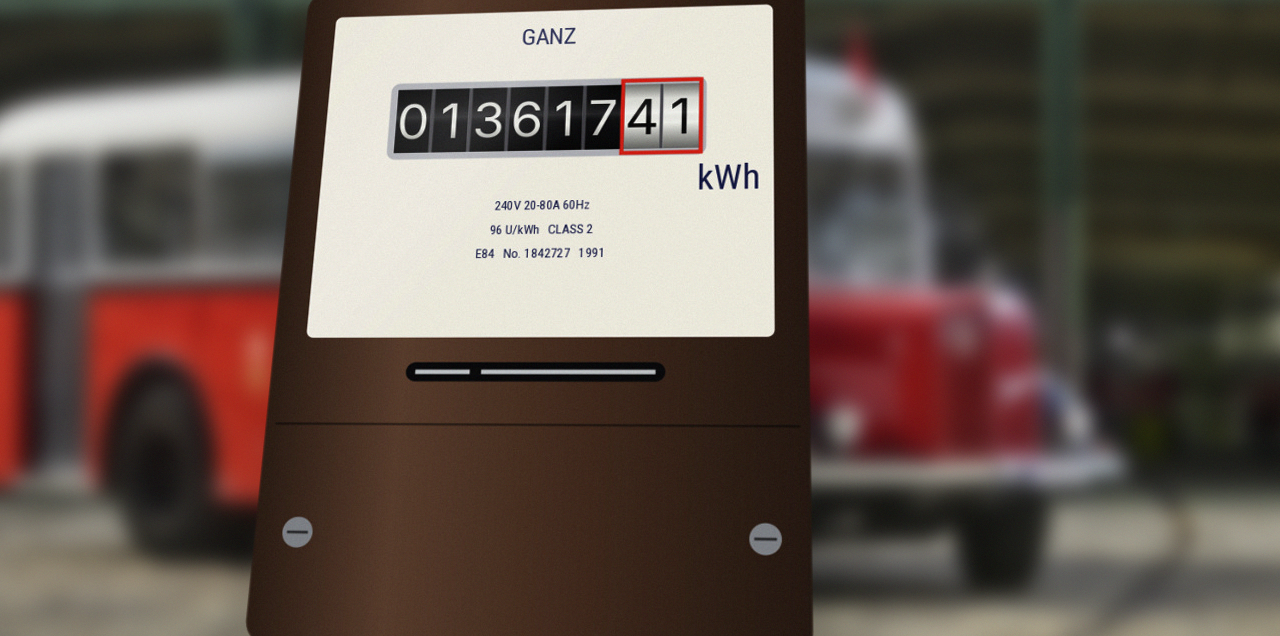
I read 13617.41 kWh
